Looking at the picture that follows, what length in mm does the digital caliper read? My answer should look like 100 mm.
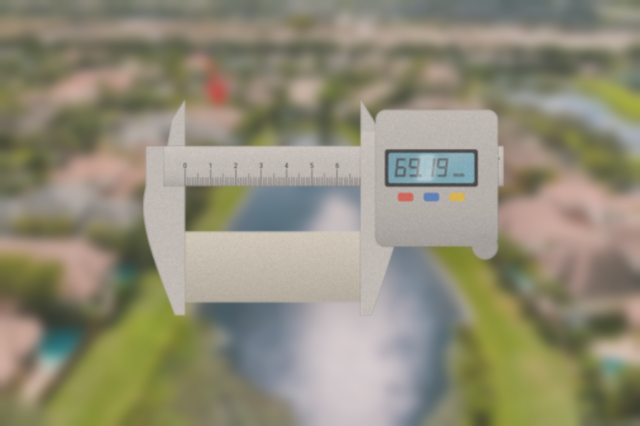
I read 69.19 mm
